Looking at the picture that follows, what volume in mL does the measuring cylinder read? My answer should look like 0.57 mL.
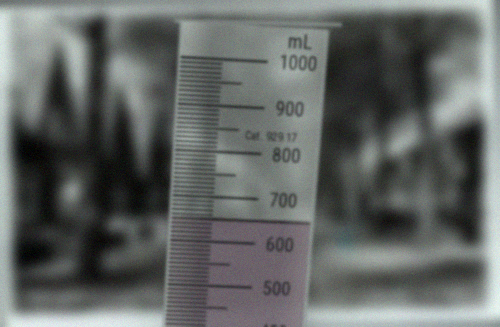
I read 650 mL
